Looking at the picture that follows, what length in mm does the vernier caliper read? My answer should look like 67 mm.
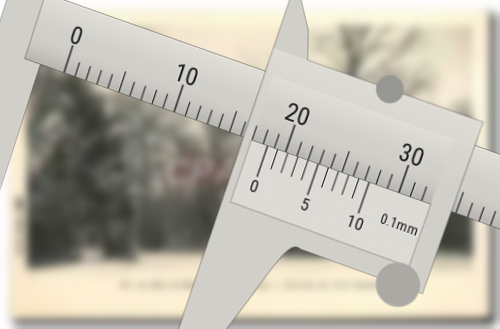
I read 18.4 mm
